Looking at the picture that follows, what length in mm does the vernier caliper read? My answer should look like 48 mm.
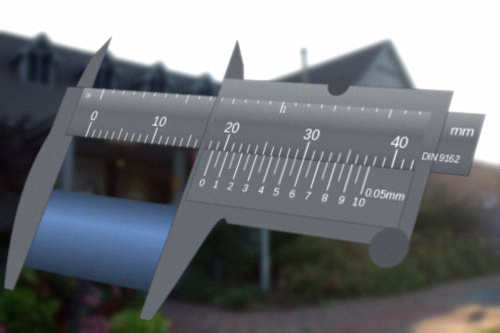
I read 18.6 mm
